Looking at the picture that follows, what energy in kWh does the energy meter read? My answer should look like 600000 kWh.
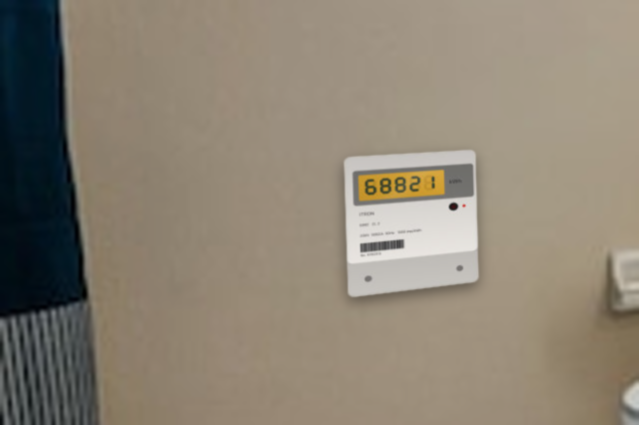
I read 68821 kWh
